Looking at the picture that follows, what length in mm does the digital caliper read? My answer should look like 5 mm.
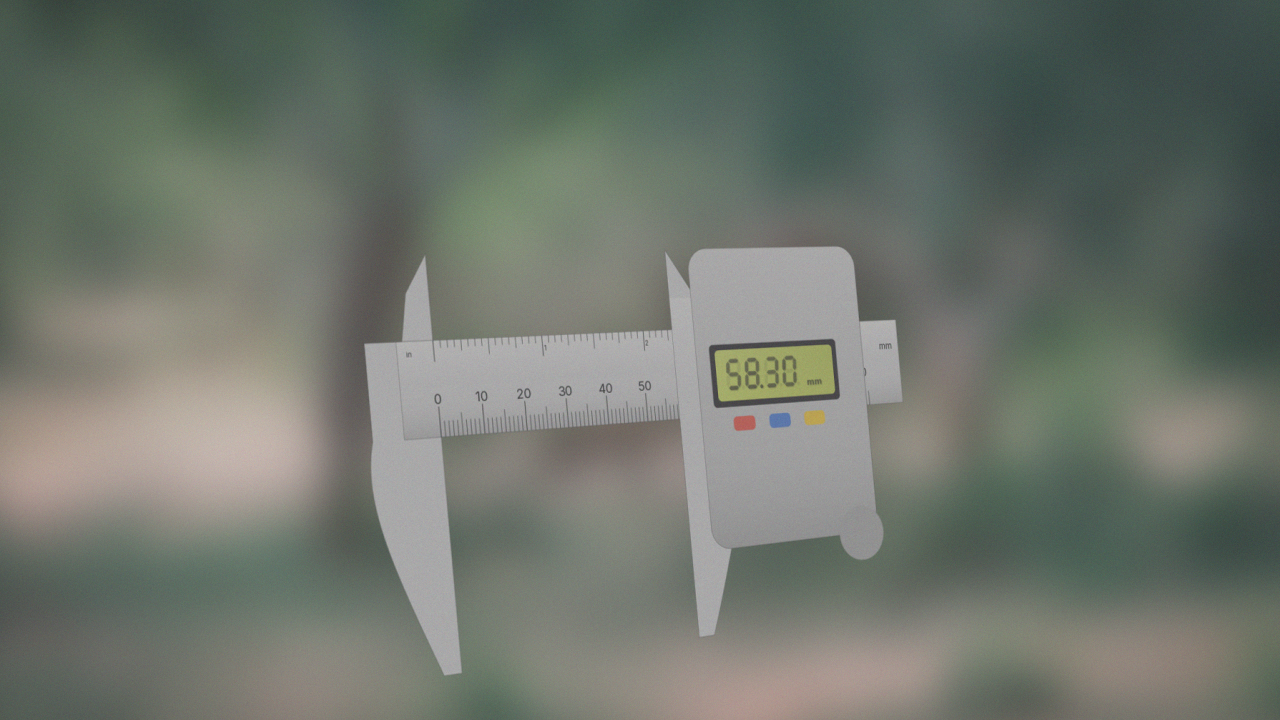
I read 58.30 mm
